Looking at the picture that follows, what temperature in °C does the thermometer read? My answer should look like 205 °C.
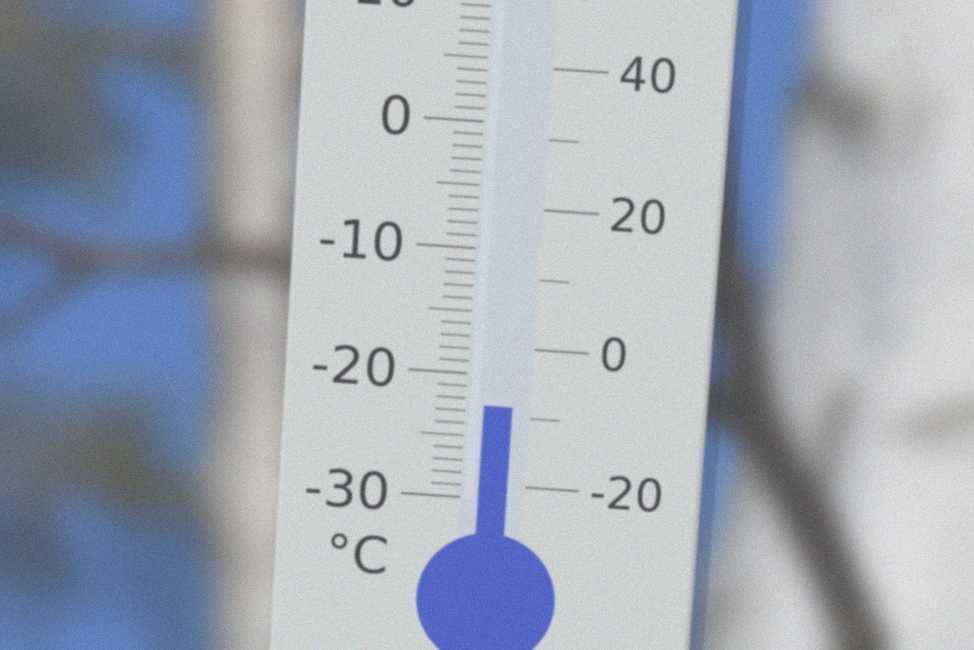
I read -22.5 °C
